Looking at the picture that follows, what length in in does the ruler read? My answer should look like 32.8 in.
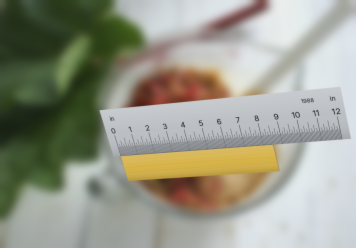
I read 8.5 in
